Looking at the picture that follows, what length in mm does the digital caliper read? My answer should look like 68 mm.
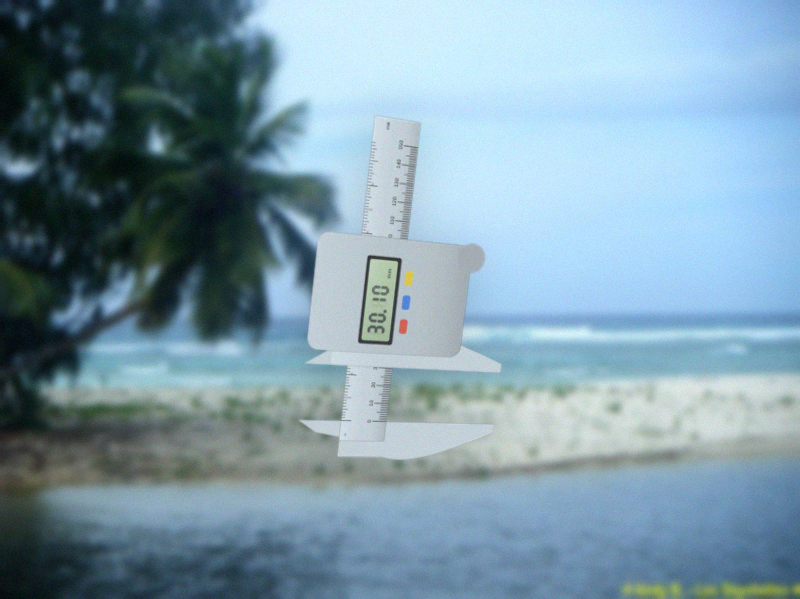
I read 30.10 mm
